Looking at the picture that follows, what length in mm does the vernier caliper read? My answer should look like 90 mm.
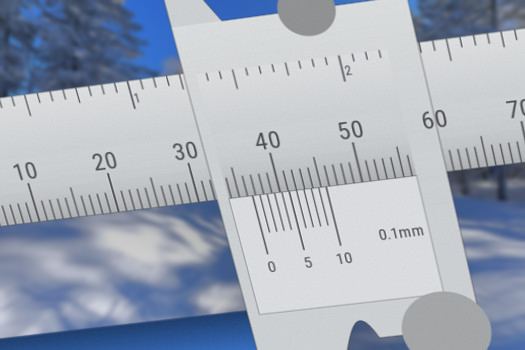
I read 36.6 mm
